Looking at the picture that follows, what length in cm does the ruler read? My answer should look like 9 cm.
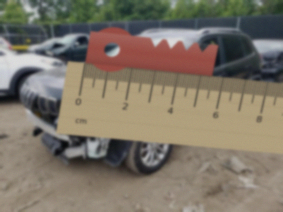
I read 5.5 cm
